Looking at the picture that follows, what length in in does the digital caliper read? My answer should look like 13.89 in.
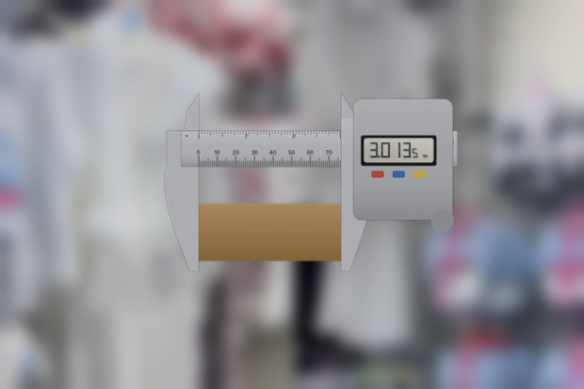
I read 3.0135 in
